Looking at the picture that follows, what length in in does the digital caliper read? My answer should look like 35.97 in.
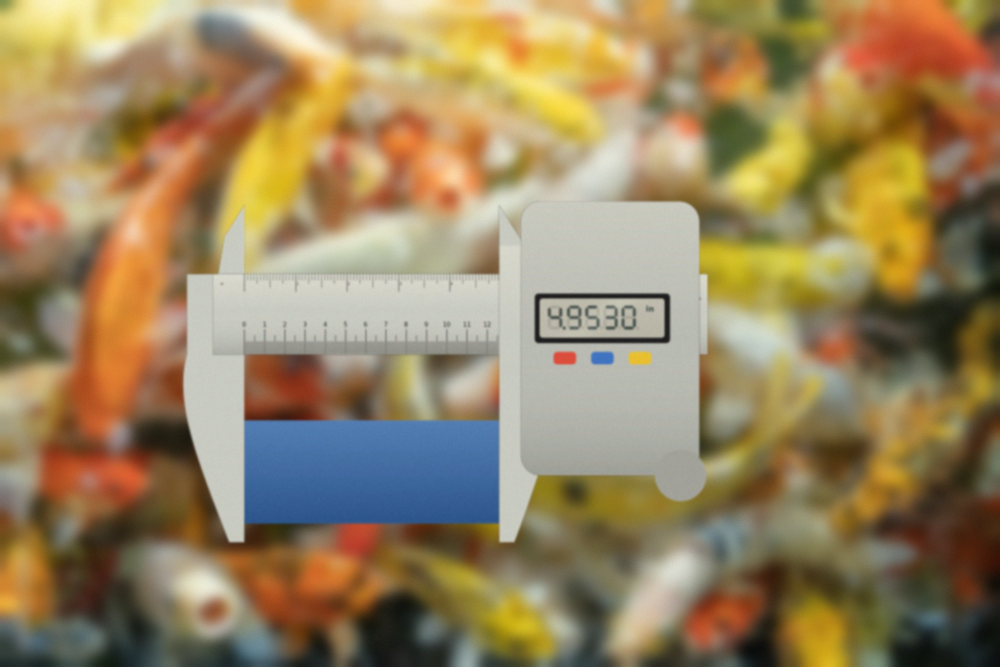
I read 4.9530 in
